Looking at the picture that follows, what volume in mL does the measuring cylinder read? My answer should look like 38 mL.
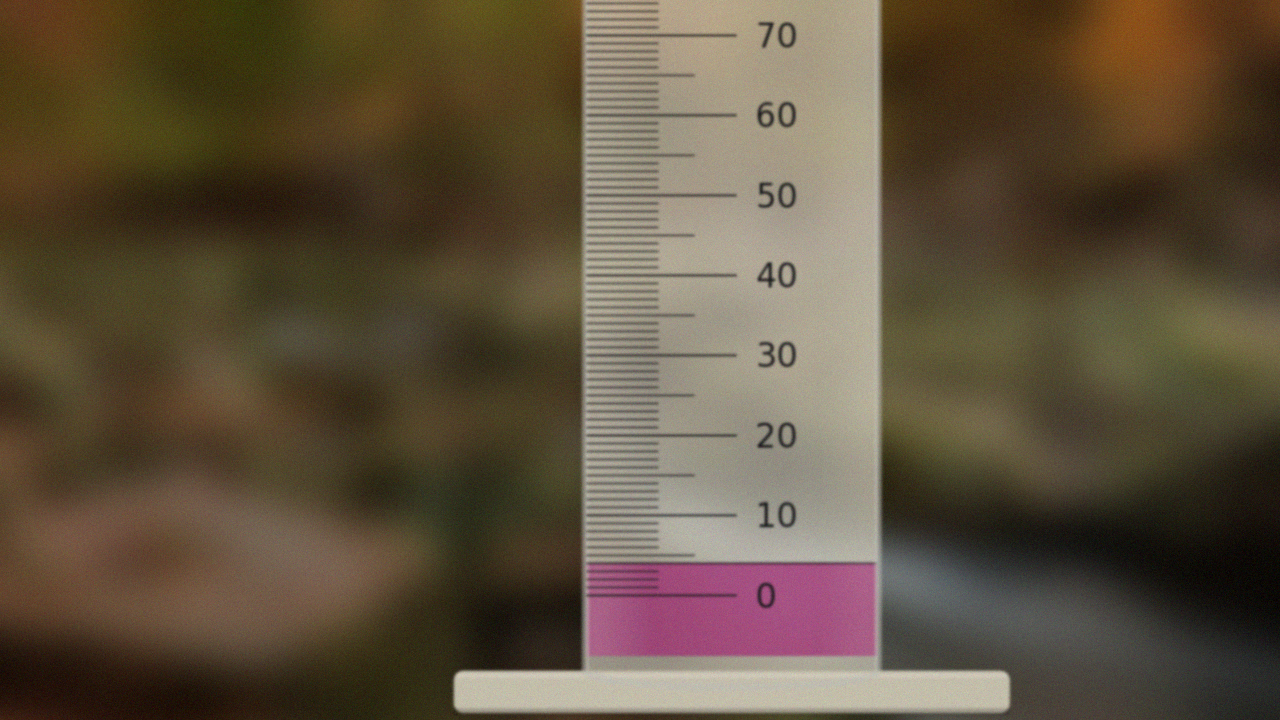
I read 4 mL
